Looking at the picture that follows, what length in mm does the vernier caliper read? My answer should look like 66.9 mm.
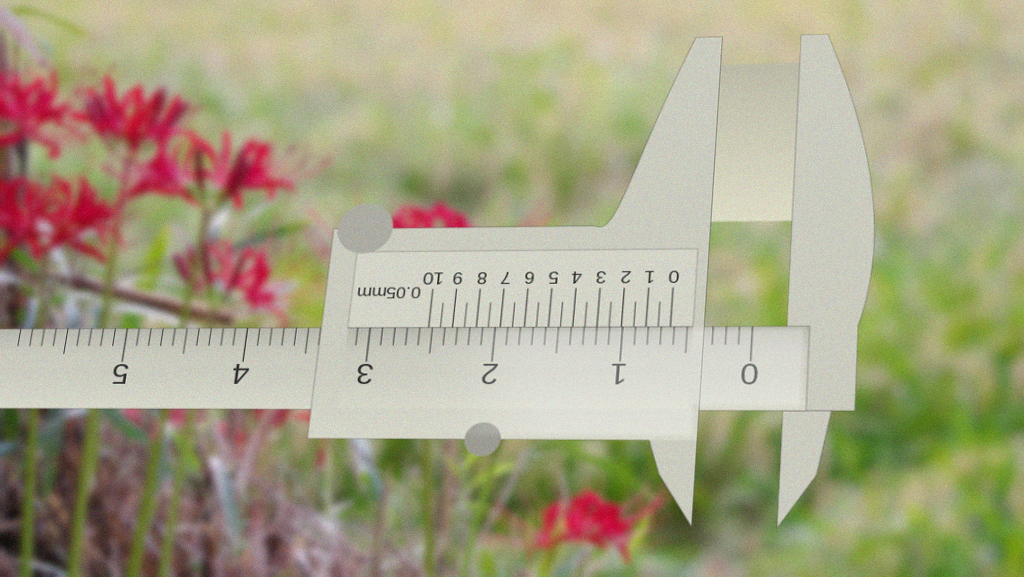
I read 6.3 mm
